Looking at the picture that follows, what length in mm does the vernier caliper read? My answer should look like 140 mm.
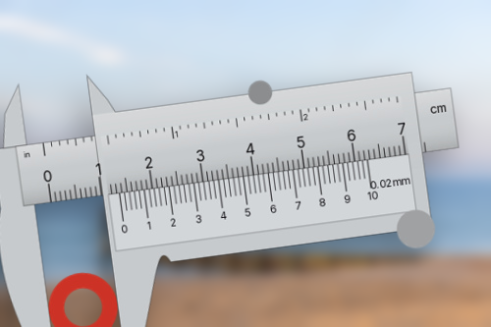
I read 13.5 mm
